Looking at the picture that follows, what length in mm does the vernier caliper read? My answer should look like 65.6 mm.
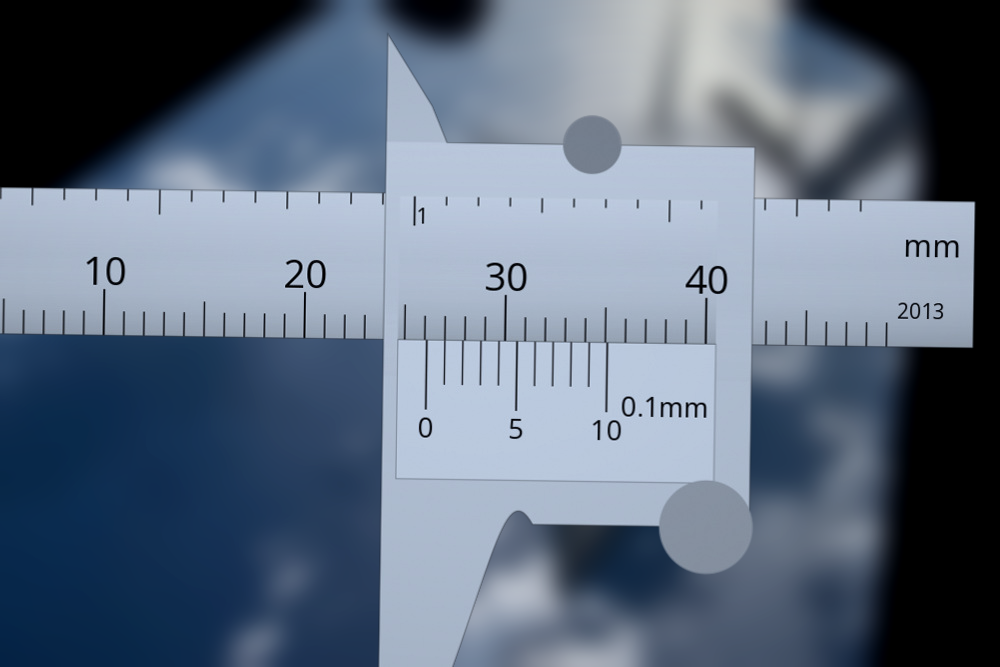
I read 26.1 mm
